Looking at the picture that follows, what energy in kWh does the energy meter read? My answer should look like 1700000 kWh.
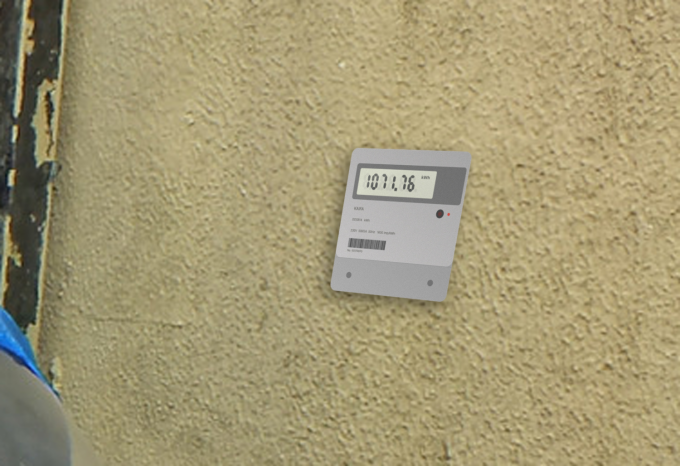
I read 1071.76 kWh
